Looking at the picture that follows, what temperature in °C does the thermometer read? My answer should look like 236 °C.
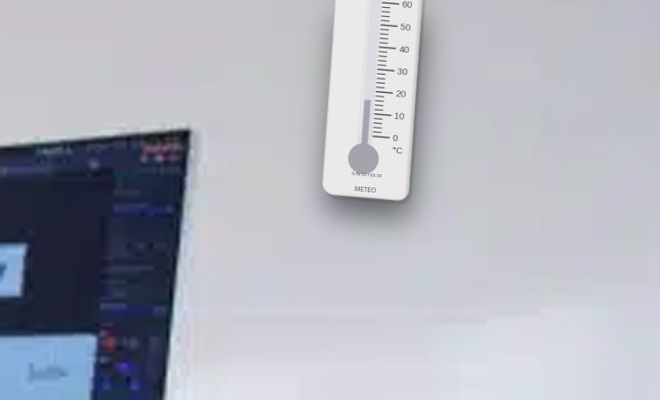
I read 16 °C
